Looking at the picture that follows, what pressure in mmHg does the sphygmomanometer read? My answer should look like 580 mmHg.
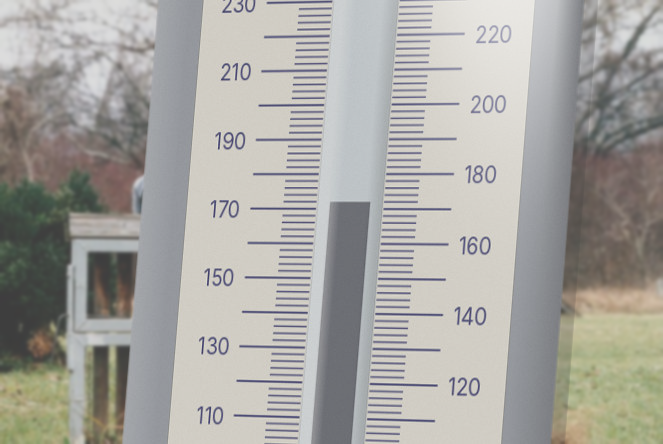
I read 172 mmHg
